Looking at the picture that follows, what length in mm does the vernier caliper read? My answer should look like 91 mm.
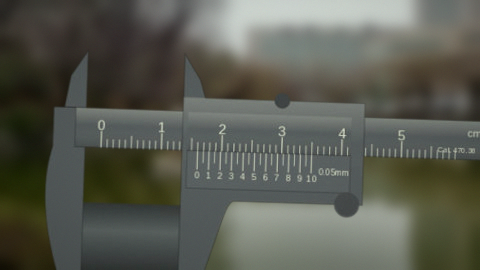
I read 16.0 mm
